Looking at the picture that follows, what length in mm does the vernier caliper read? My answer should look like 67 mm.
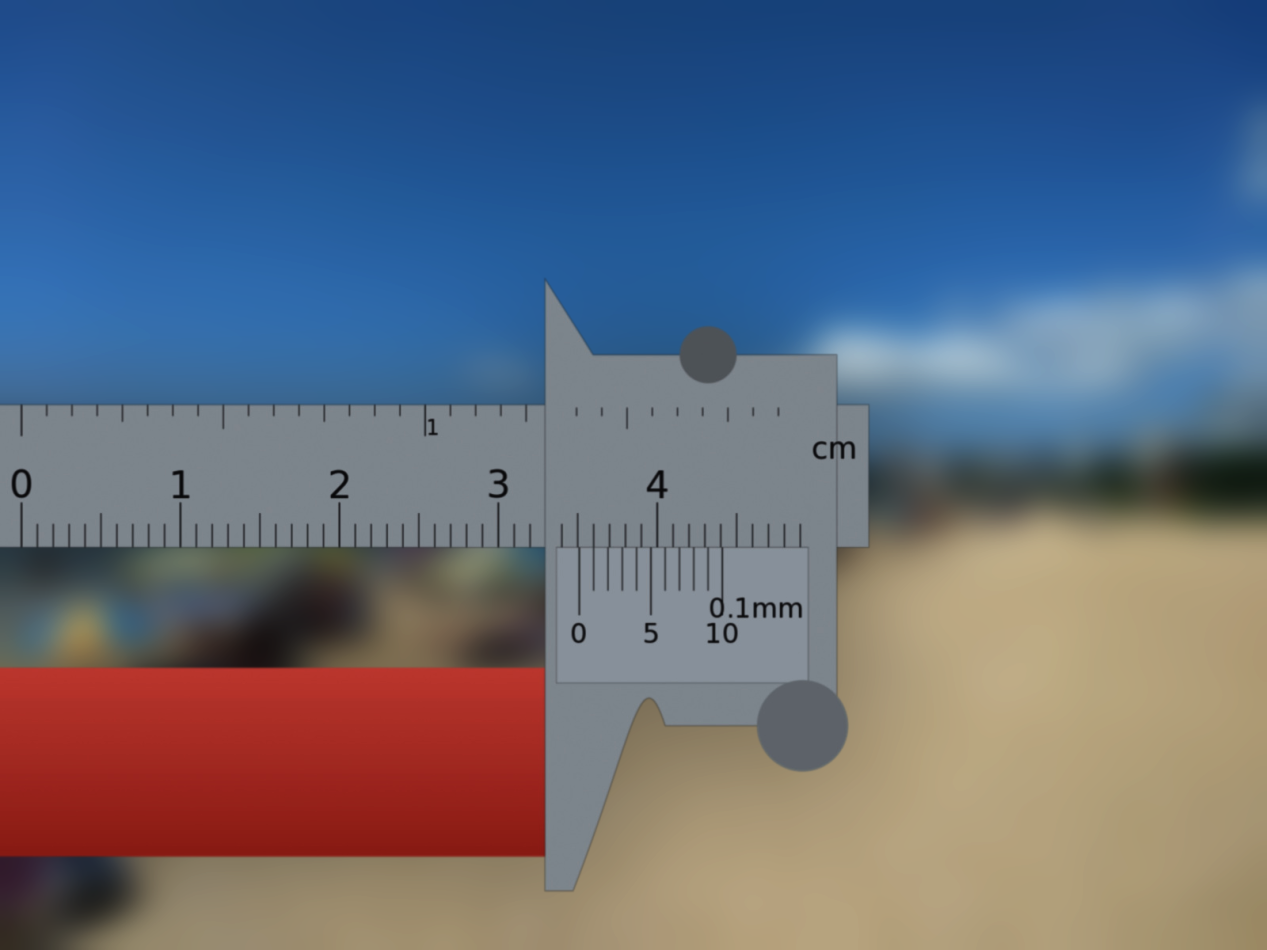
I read 35.1 mm
